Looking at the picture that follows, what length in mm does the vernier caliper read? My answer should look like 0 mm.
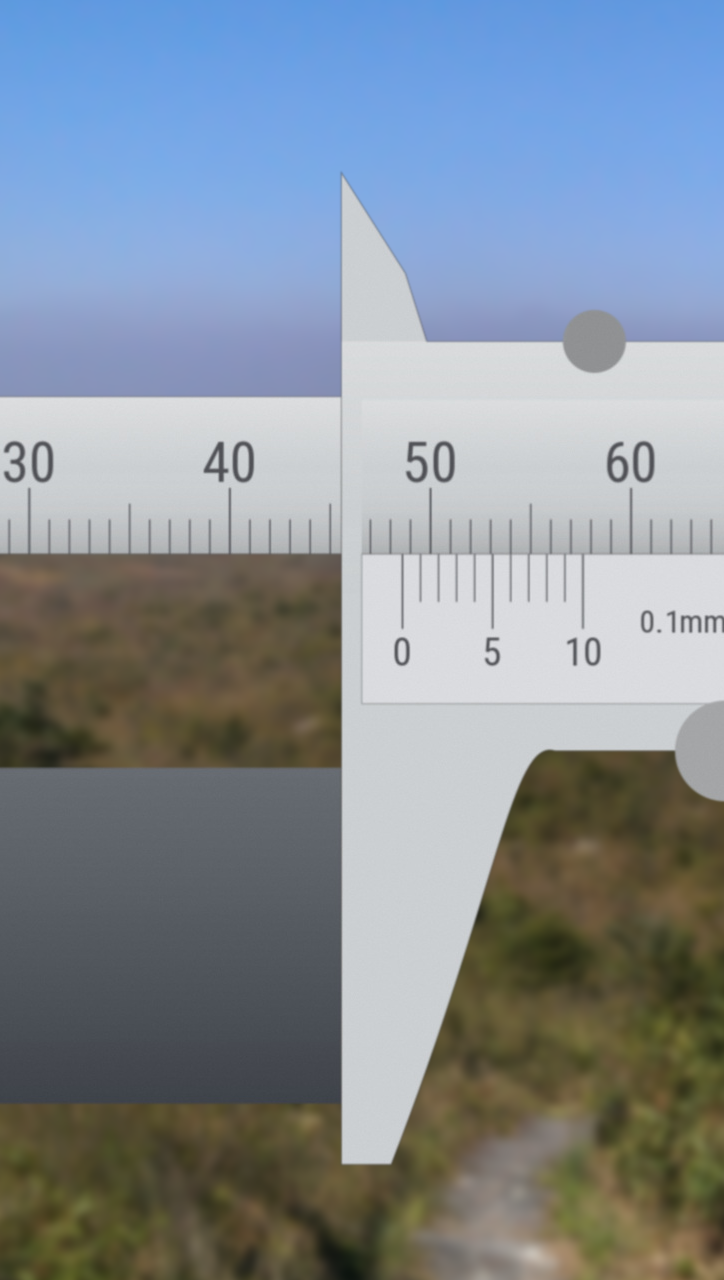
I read 48.6 mm
